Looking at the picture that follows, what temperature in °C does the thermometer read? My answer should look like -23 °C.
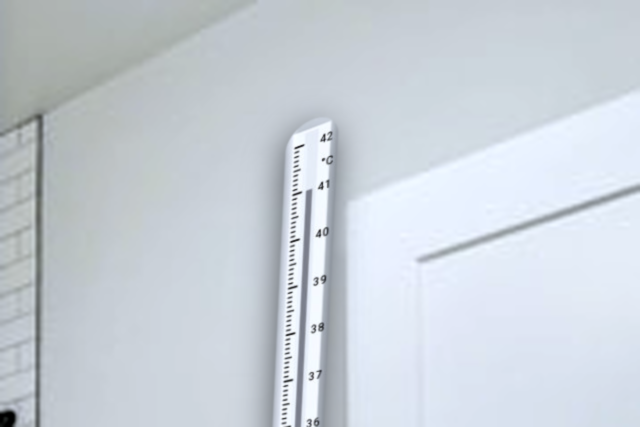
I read 41 °C
